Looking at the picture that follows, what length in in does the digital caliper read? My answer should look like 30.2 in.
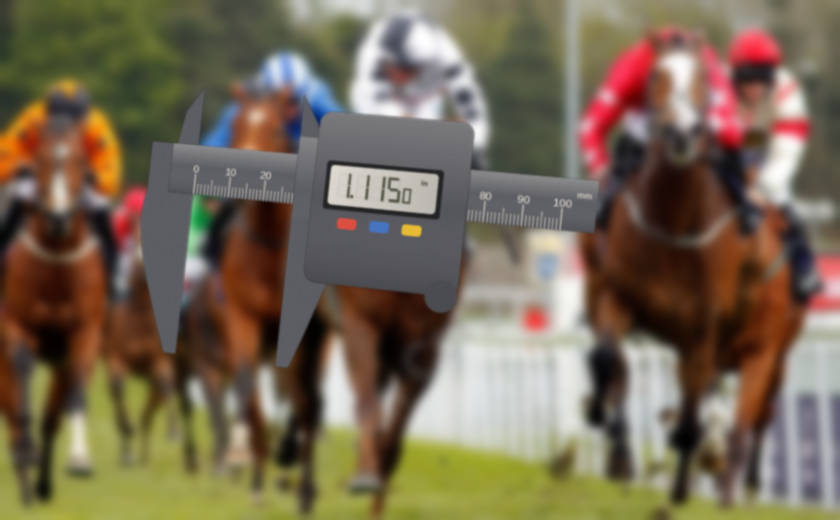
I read 1.1150 in
